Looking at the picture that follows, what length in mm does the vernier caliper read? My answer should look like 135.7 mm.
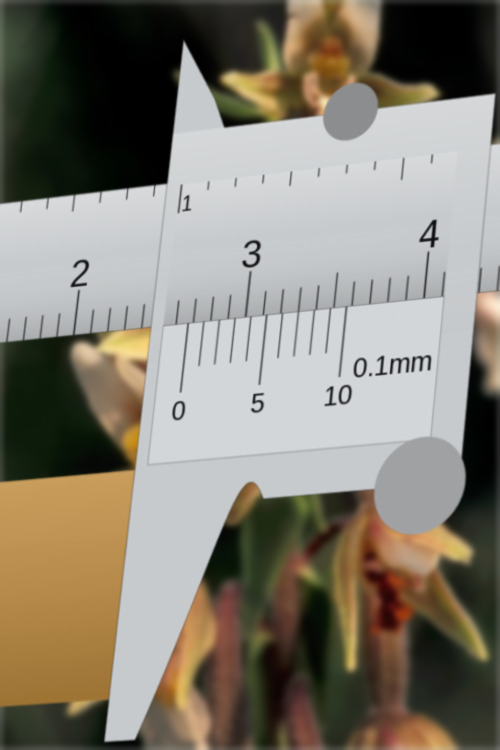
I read 26.7 mm
